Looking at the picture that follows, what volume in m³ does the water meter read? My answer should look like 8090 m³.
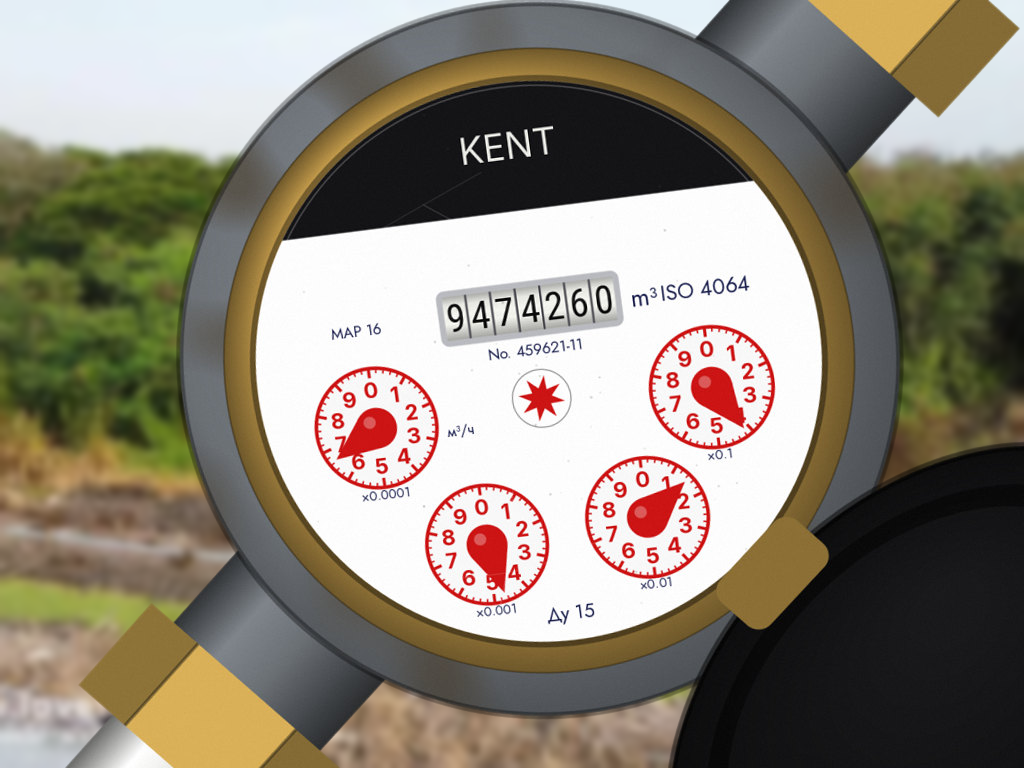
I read 9474260.4146 m³
